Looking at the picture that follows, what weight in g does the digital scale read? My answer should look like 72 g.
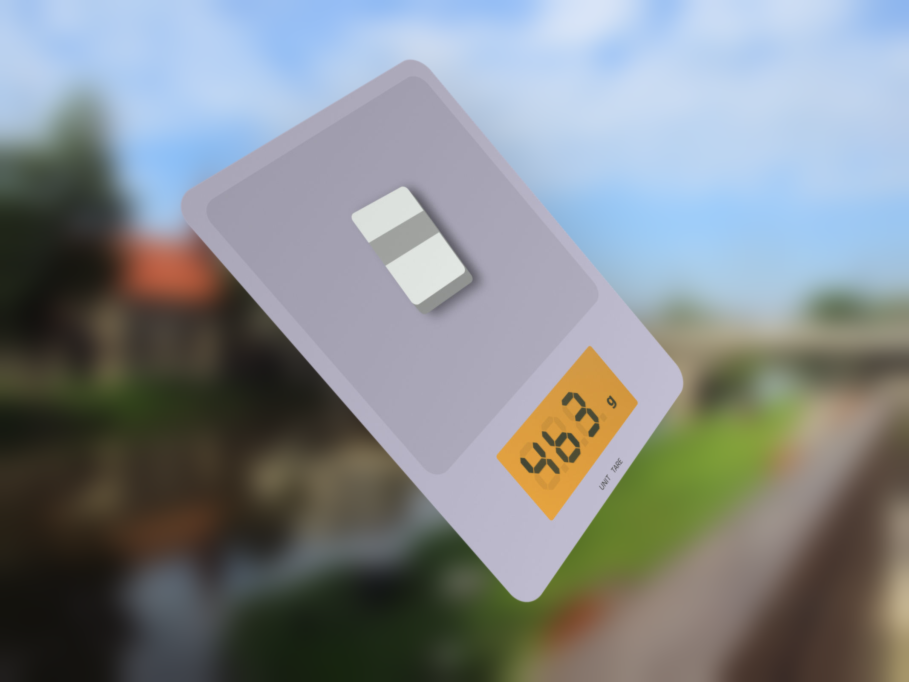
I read 463 g
